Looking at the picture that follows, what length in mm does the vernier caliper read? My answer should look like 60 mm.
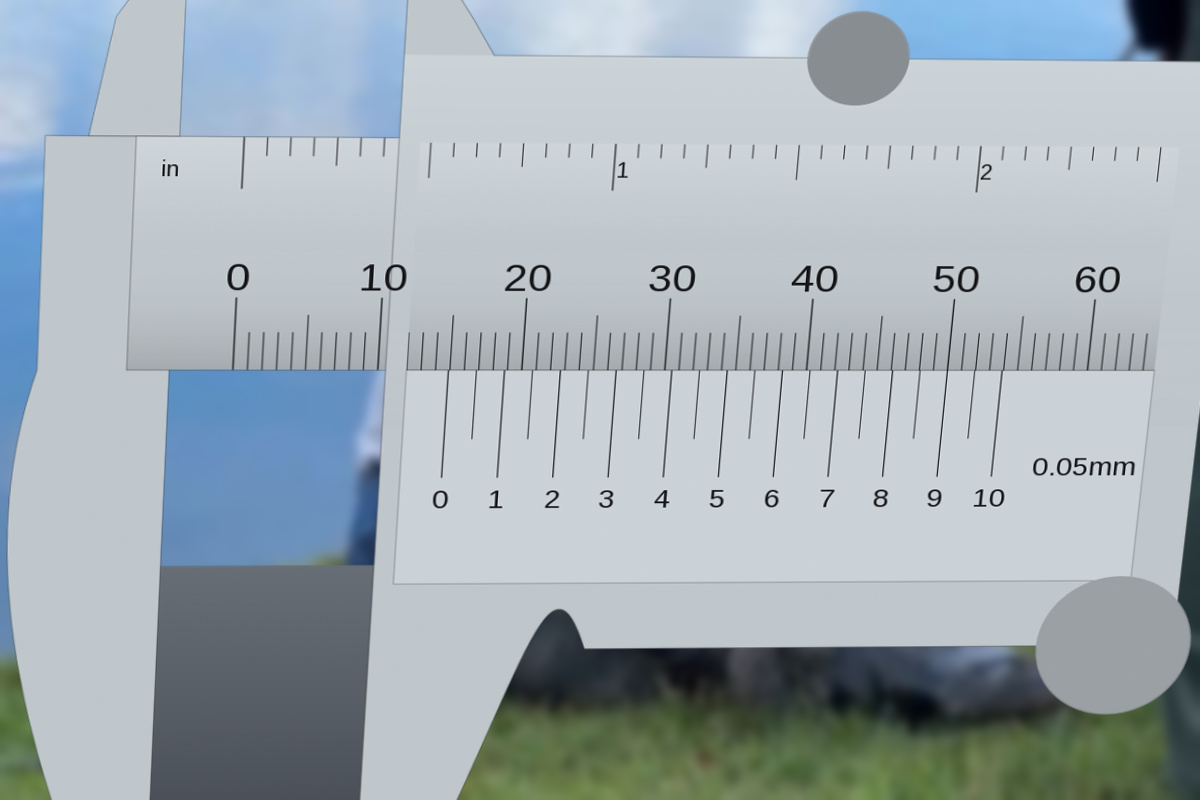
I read 14.9 mm
